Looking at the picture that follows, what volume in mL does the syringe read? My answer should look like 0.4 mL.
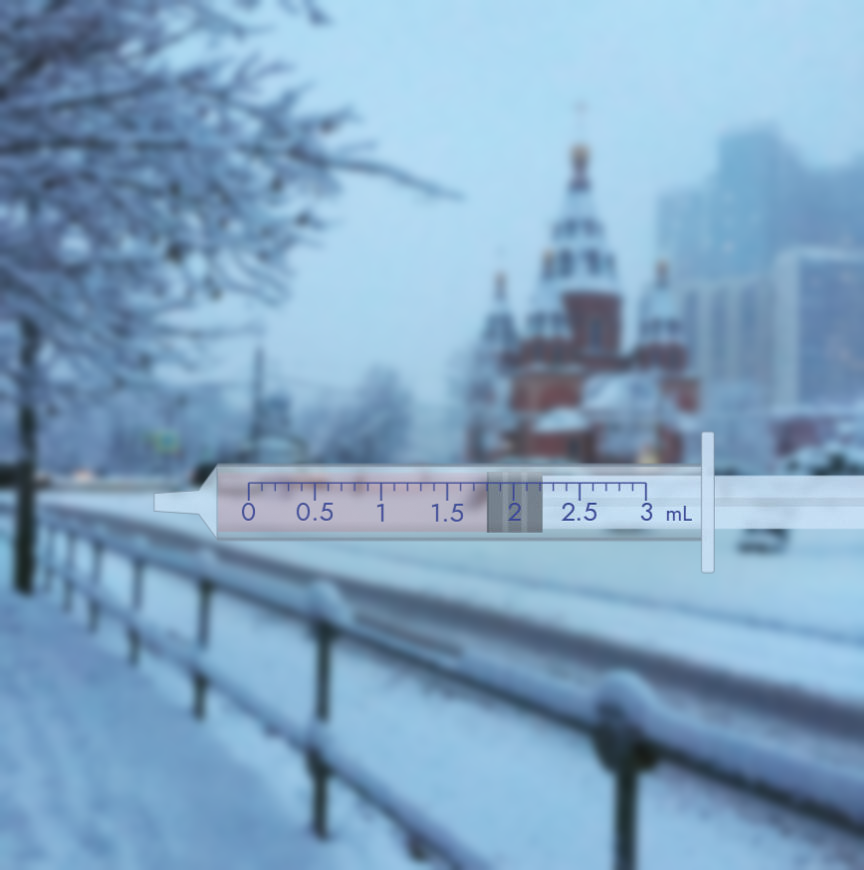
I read 1.8 mL
